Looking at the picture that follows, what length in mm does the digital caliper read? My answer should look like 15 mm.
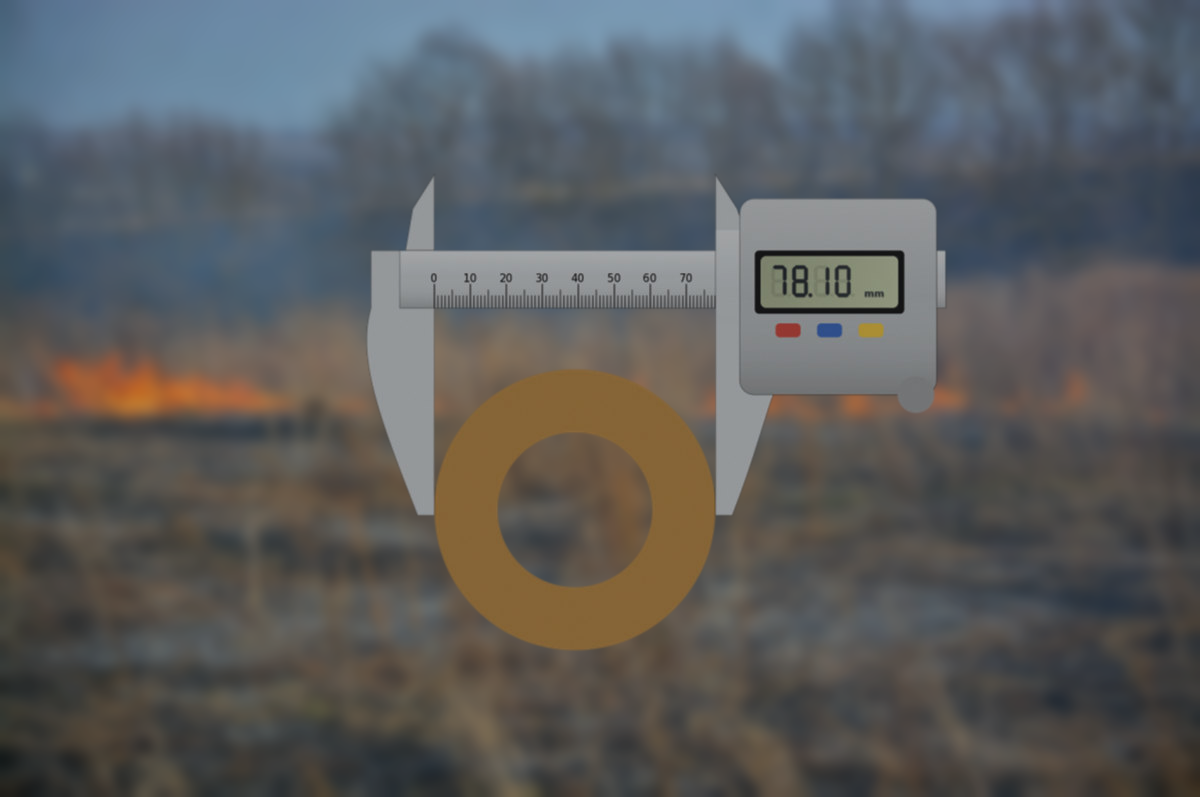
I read 78.10 mm
